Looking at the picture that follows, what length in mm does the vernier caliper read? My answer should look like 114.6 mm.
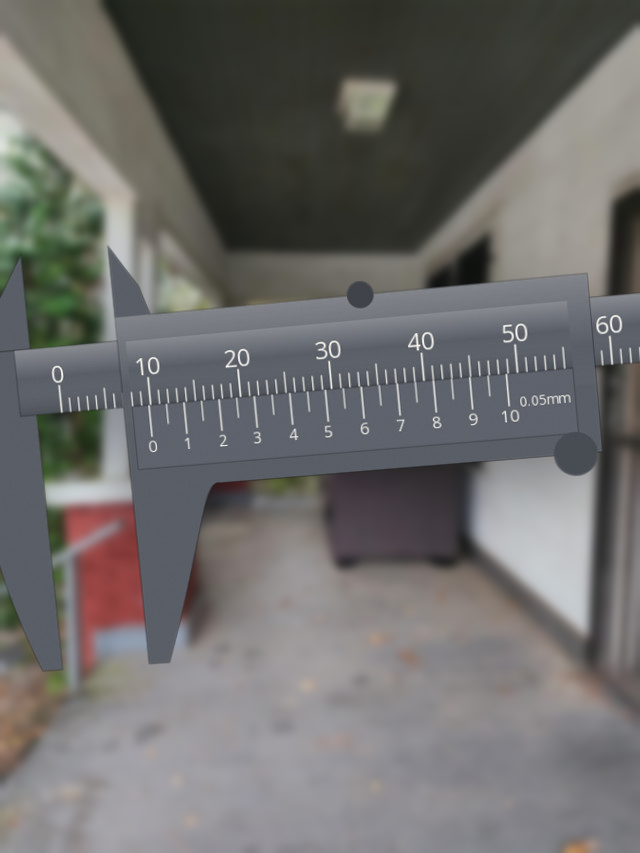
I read 9.8 mm
